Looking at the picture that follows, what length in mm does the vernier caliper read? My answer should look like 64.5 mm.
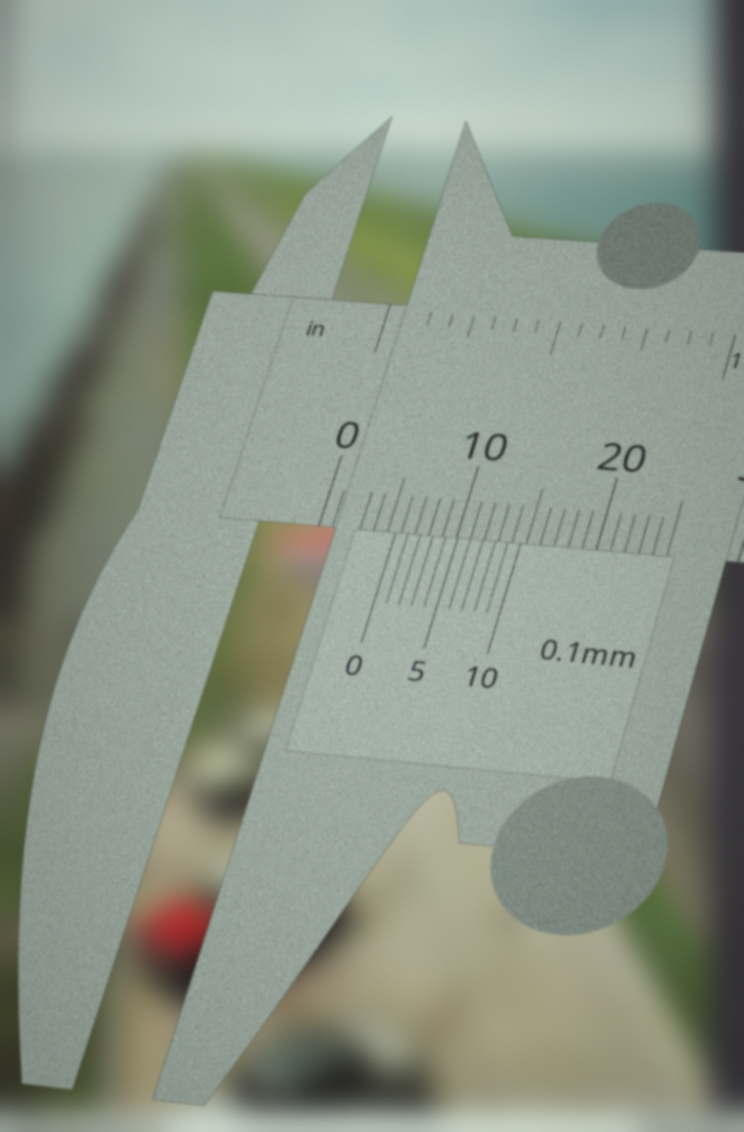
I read 5.6 mm
